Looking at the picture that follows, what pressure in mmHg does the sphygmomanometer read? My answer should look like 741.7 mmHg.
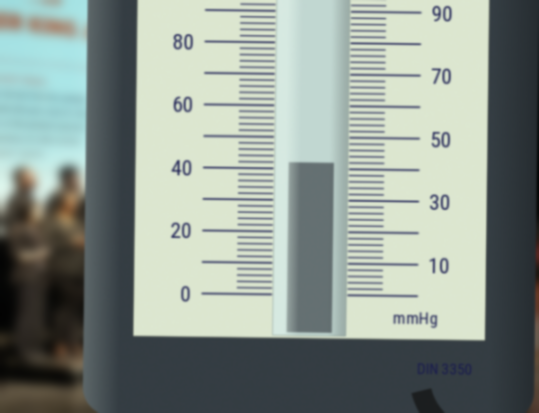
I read 42 mmHg
